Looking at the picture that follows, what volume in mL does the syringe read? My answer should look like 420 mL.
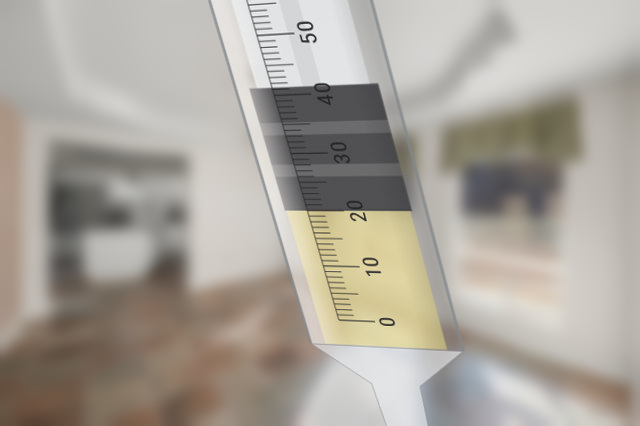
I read 20 mL
